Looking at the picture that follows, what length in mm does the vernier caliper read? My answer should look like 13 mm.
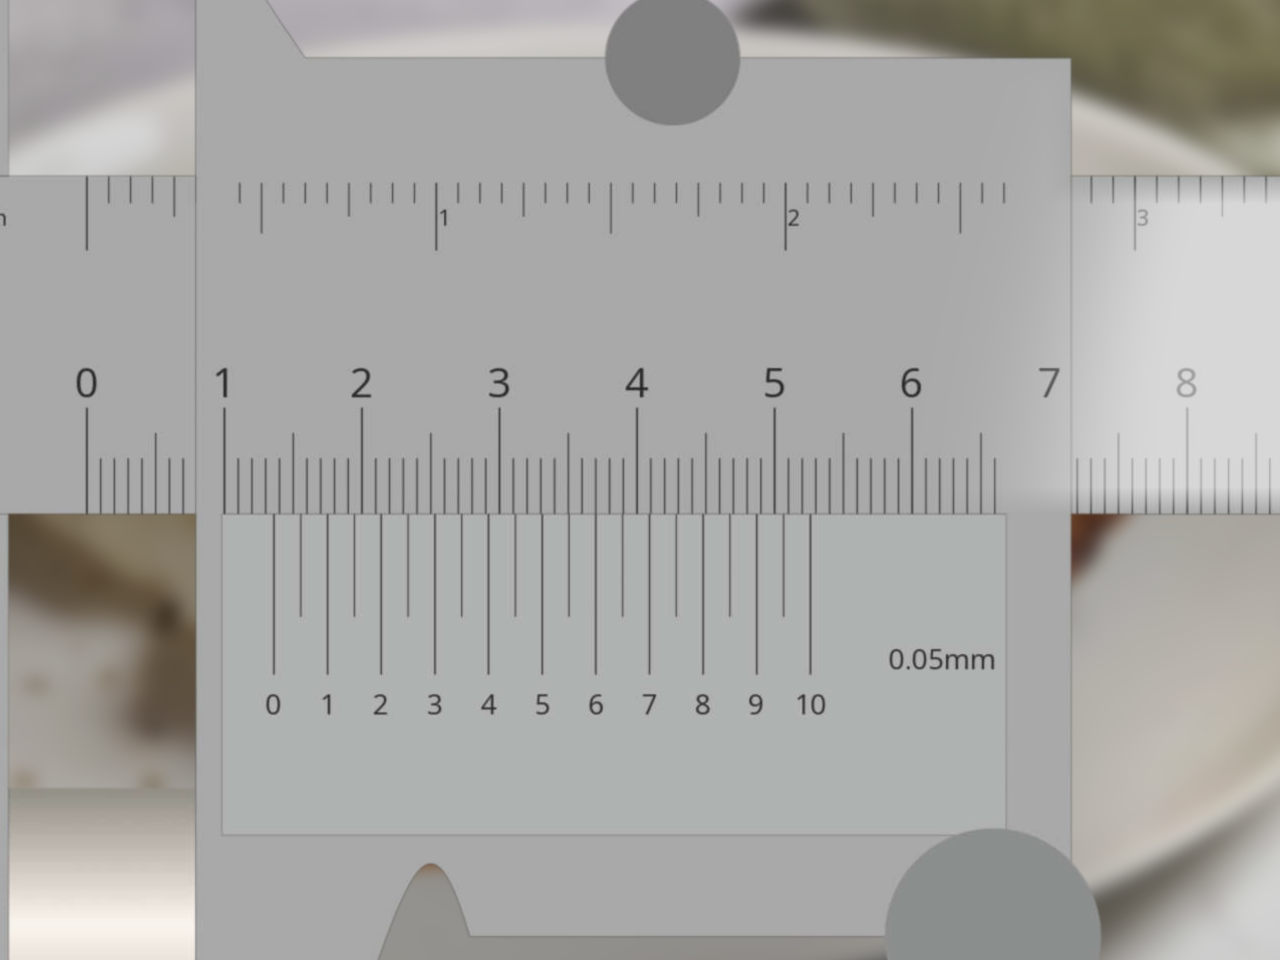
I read 13.6 mm
